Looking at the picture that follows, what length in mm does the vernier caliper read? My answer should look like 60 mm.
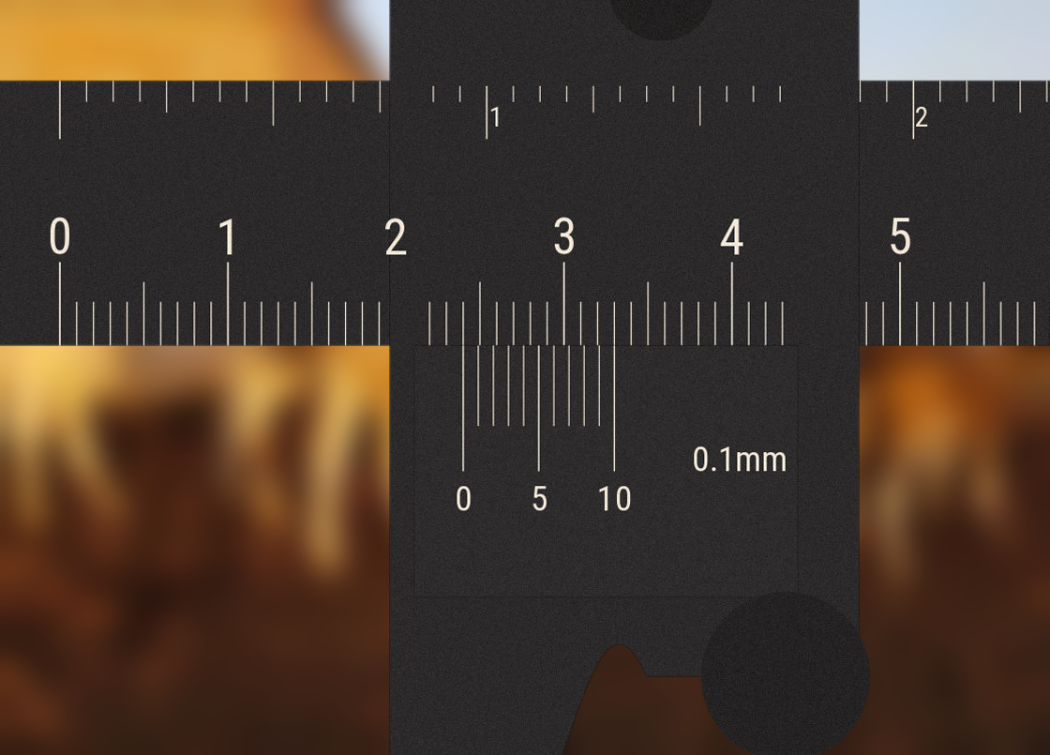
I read 24.0 mm
